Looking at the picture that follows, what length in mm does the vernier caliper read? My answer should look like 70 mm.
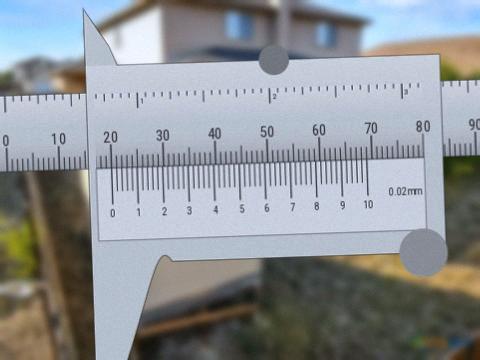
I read 20.0 mm
